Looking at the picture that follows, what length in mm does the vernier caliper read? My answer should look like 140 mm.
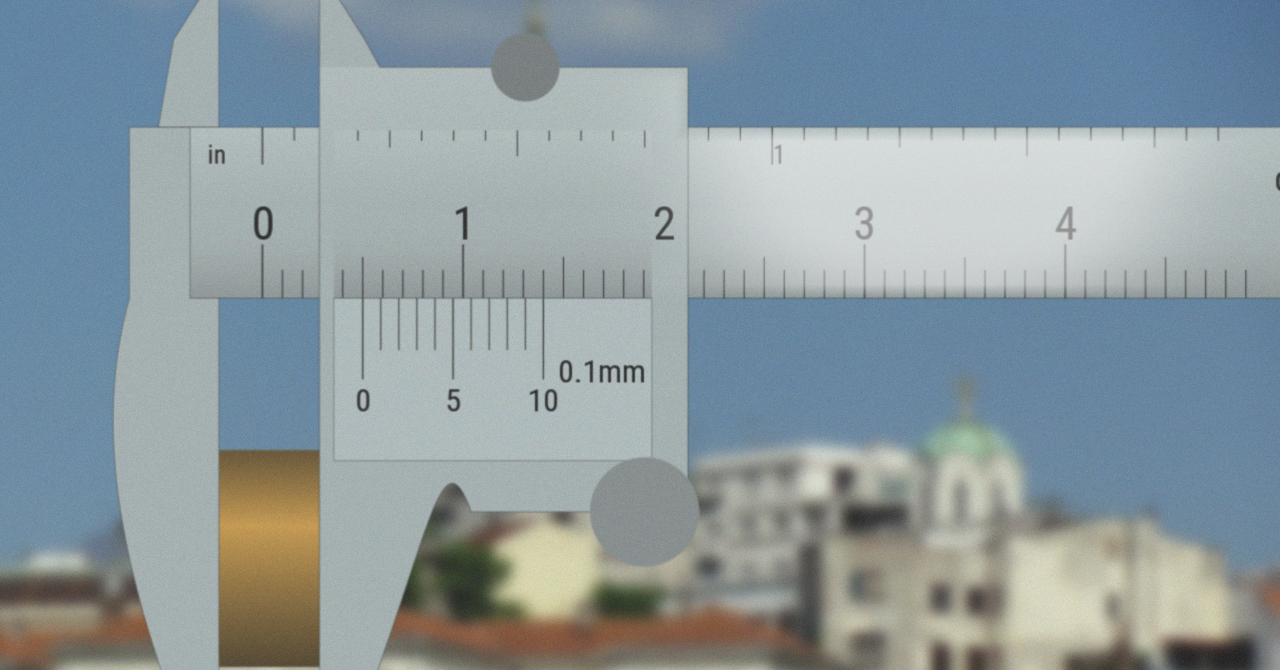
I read 5.0 mm
